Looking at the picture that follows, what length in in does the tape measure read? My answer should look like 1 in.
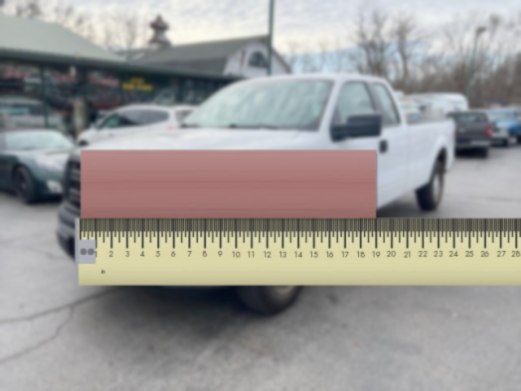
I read 19 in
